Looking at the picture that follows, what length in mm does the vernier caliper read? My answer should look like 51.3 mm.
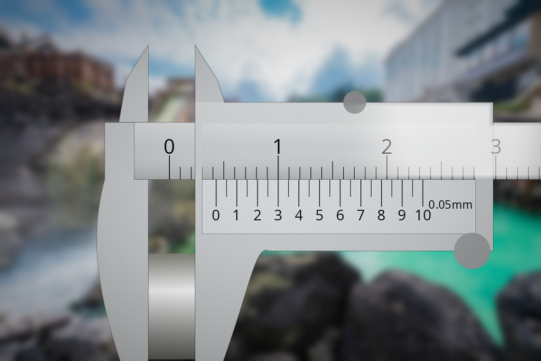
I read 4.3 mm
